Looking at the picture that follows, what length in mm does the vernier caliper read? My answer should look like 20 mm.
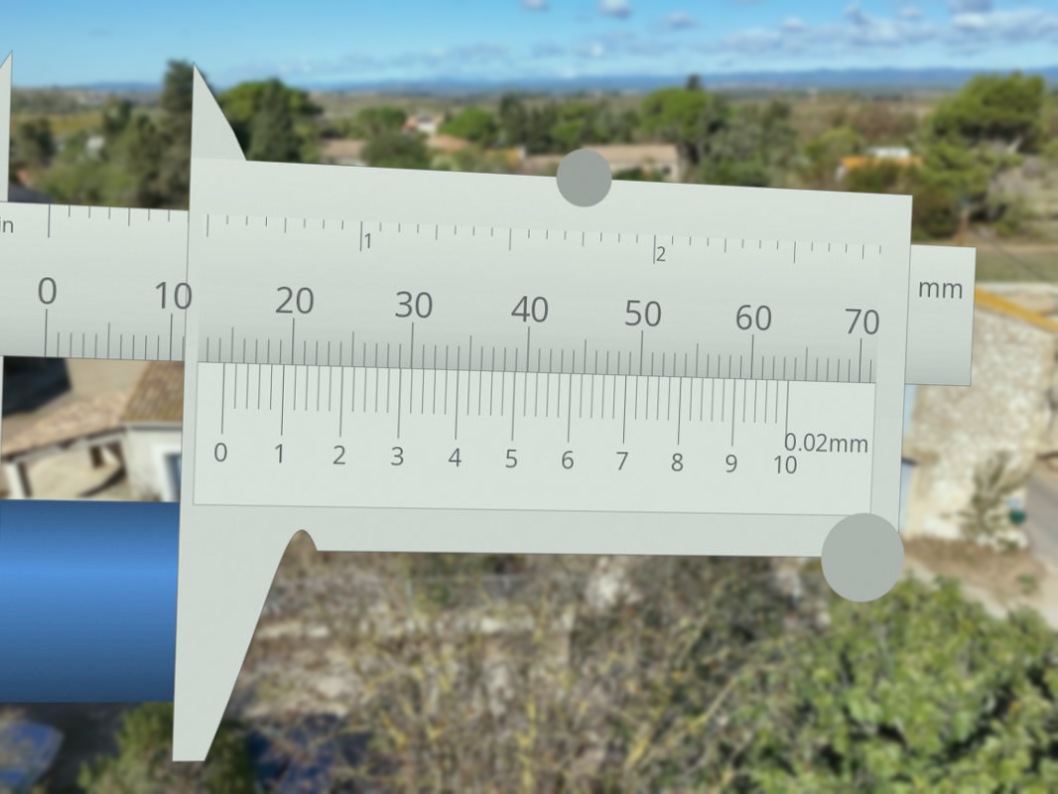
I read 14.4 mm
